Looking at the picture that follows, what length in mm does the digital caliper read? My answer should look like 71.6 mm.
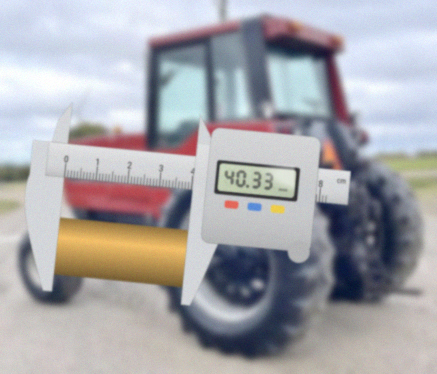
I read 40.33 mm
